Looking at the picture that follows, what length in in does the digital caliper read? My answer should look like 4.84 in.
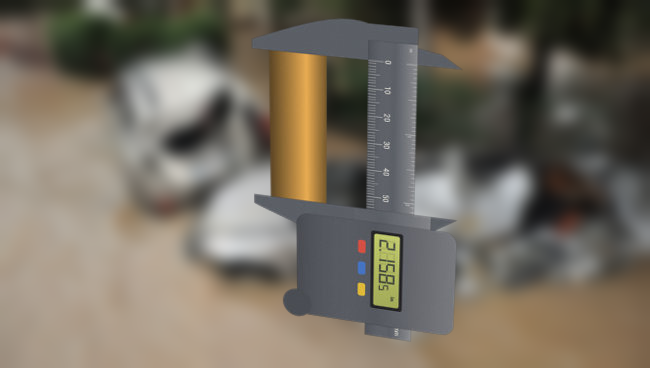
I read 2.1585 in
